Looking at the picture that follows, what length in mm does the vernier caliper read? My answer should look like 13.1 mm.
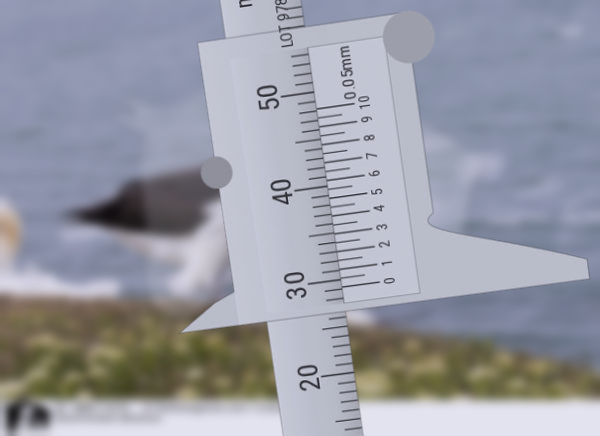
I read 29.2 mm
